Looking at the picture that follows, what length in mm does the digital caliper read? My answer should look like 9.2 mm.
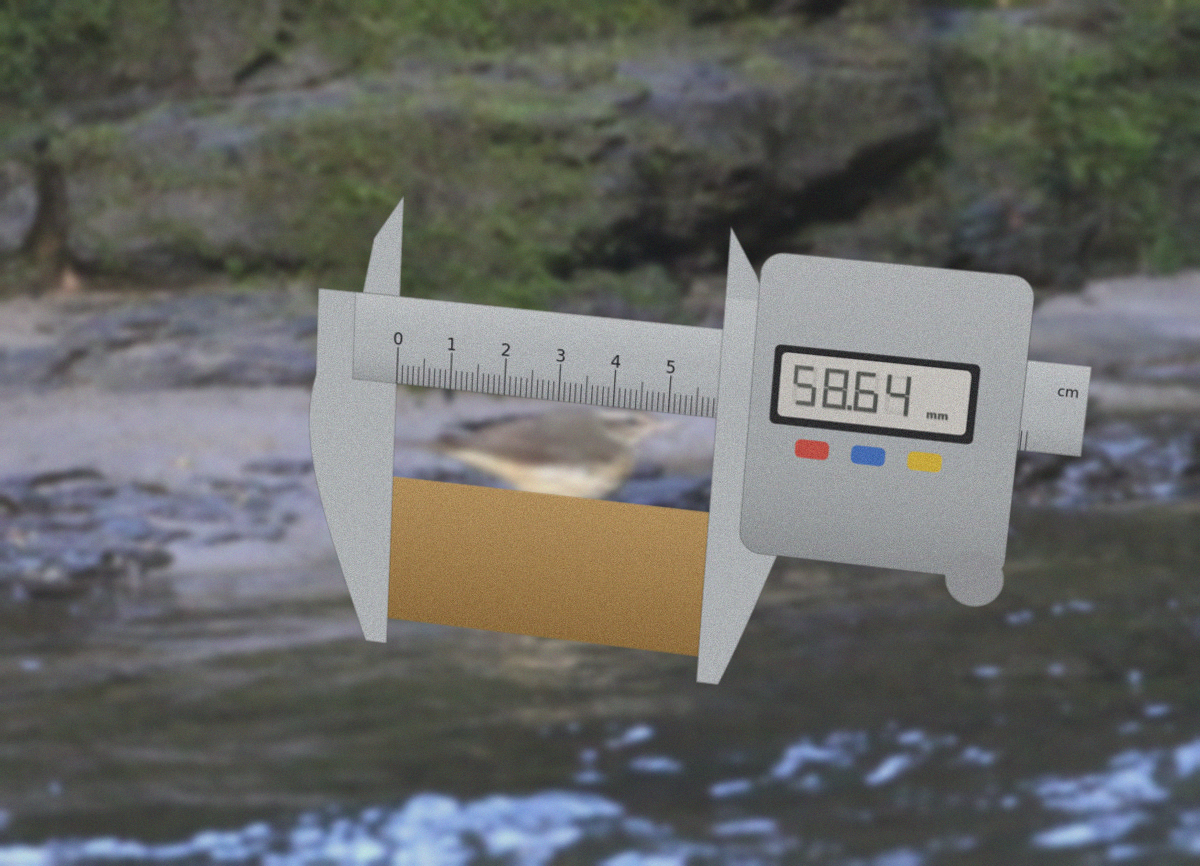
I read 58.64 mm
